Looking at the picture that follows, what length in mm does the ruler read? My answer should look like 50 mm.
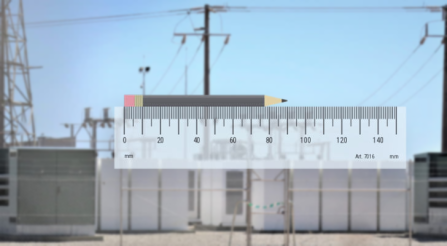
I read 90 mm
